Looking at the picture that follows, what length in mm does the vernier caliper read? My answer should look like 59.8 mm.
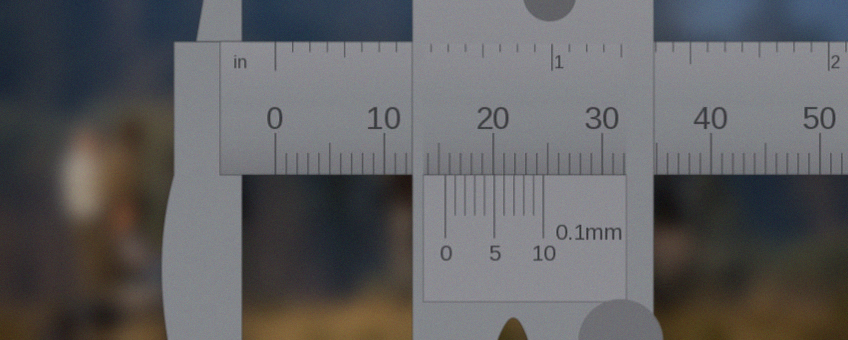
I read 15.6 mm
